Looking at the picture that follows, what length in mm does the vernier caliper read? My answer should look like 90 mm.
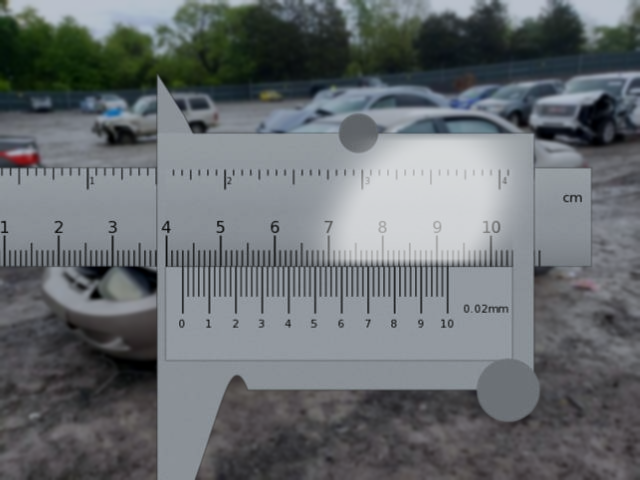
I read 43.0 mm
